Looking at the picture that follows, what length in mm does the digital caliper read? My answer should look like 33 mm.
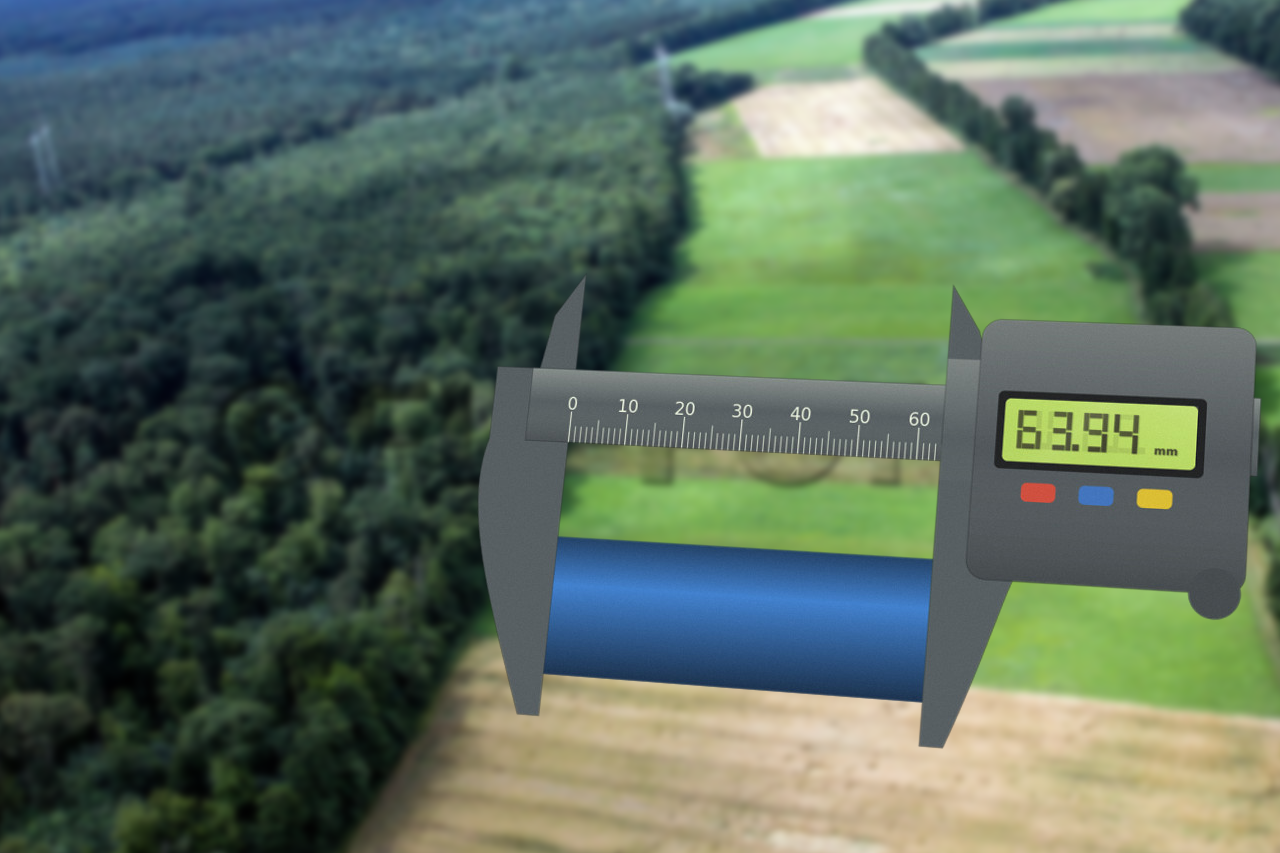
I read 63.94 mm
